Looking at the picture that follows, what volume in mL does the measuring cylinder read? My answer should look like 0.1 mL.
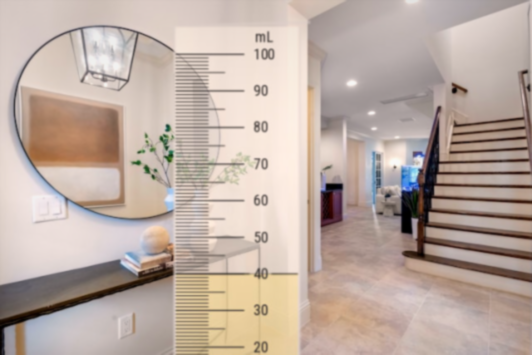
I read 40 mL
